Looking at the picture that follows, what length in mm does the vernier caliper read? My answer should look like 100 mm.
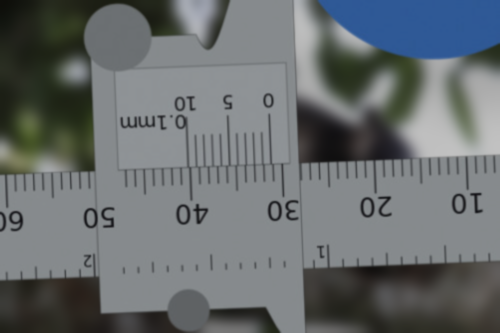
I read 31.2 mm
